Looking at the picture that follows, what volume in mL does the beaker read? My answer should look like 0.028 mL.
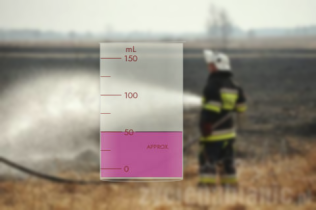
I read 50 mL
